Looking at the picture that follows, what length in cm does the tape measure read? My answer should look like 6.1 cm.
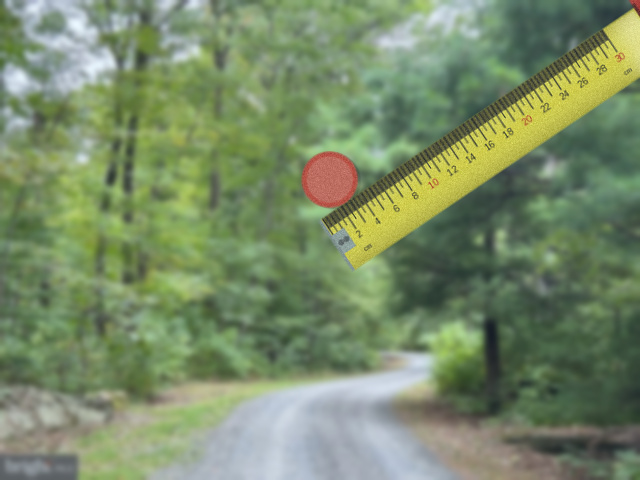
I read 5 cm
